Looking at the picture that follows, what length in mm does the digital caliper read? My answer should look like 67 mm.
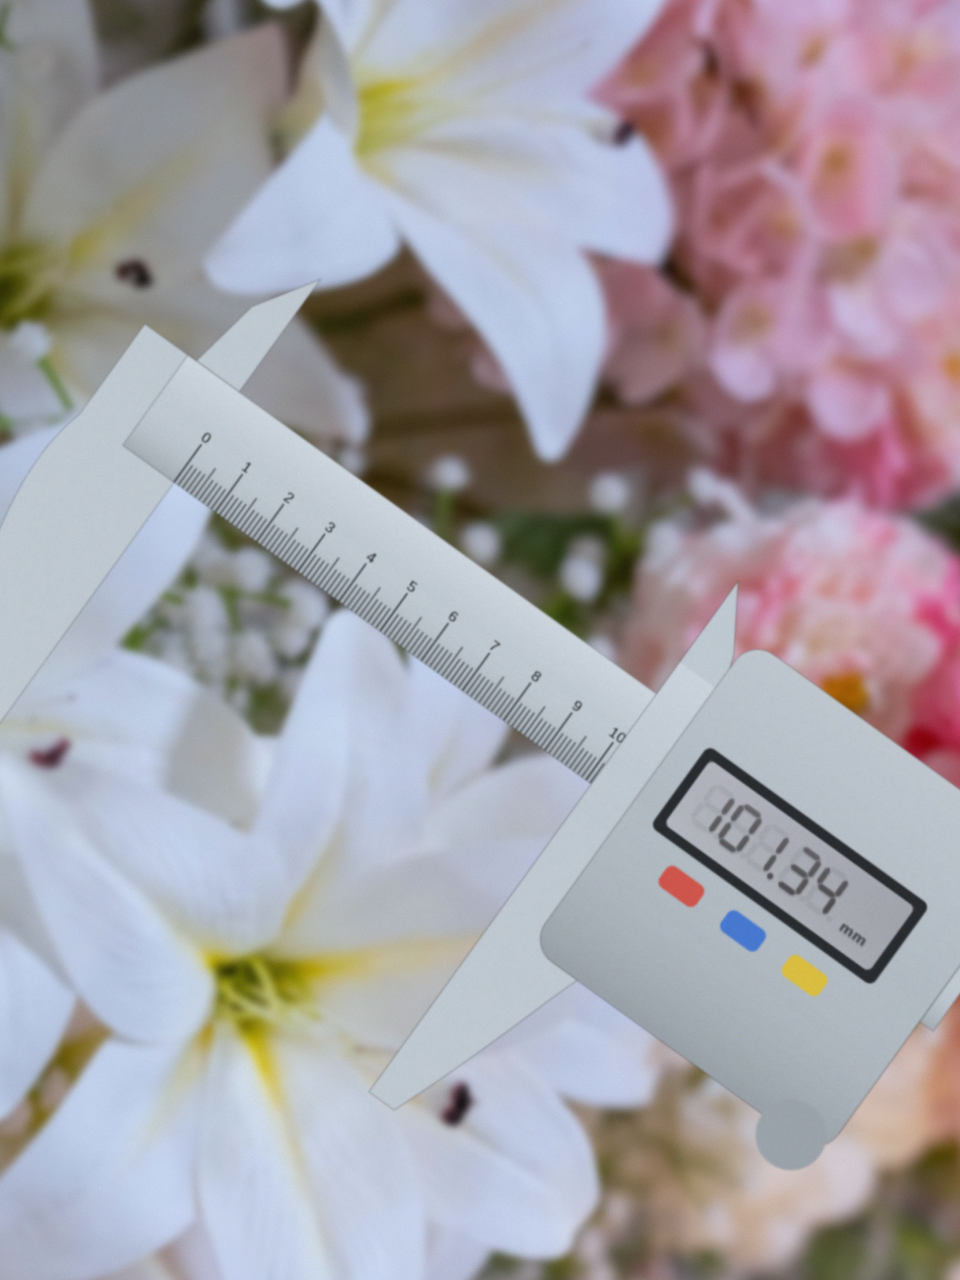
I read 101.34 mm
